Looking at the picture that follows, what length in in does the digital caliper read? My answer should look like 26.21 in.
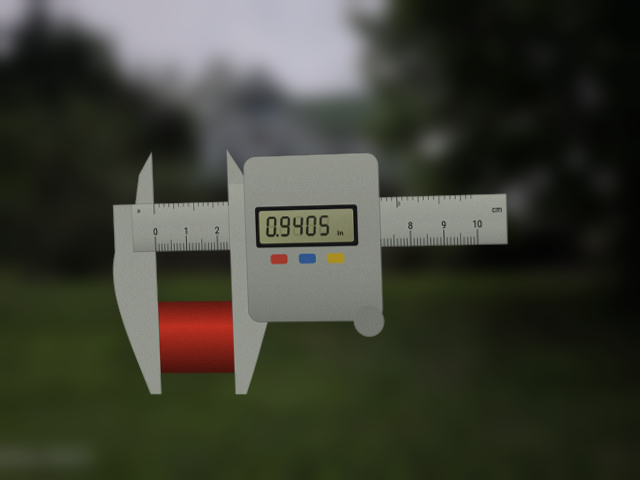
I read 0.9405 in
